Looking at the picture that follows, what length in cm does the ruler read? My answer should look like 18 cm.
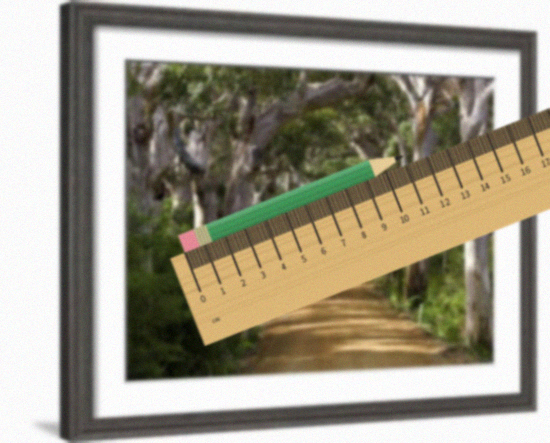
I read 11 cm
